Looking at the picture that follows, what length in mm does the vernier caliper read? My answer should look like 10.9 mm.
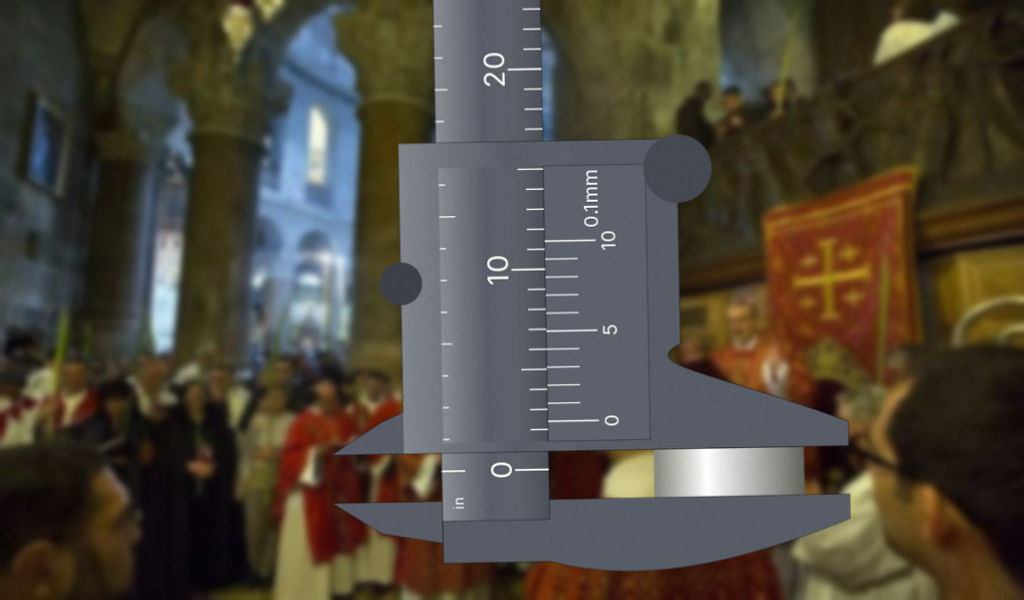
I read 2.4 mm
